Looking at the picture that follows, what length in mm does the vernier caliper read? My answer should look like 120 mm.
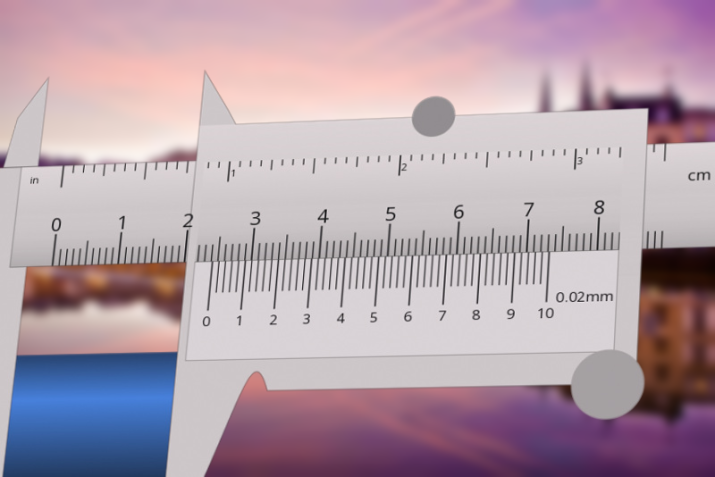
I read 24.2 mm
